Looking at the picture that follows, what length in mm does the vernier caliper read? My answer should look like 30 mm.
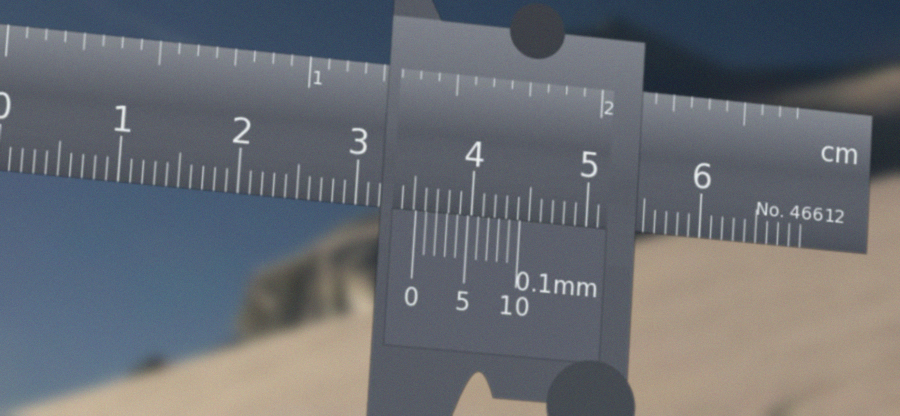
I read 35.2 mm
